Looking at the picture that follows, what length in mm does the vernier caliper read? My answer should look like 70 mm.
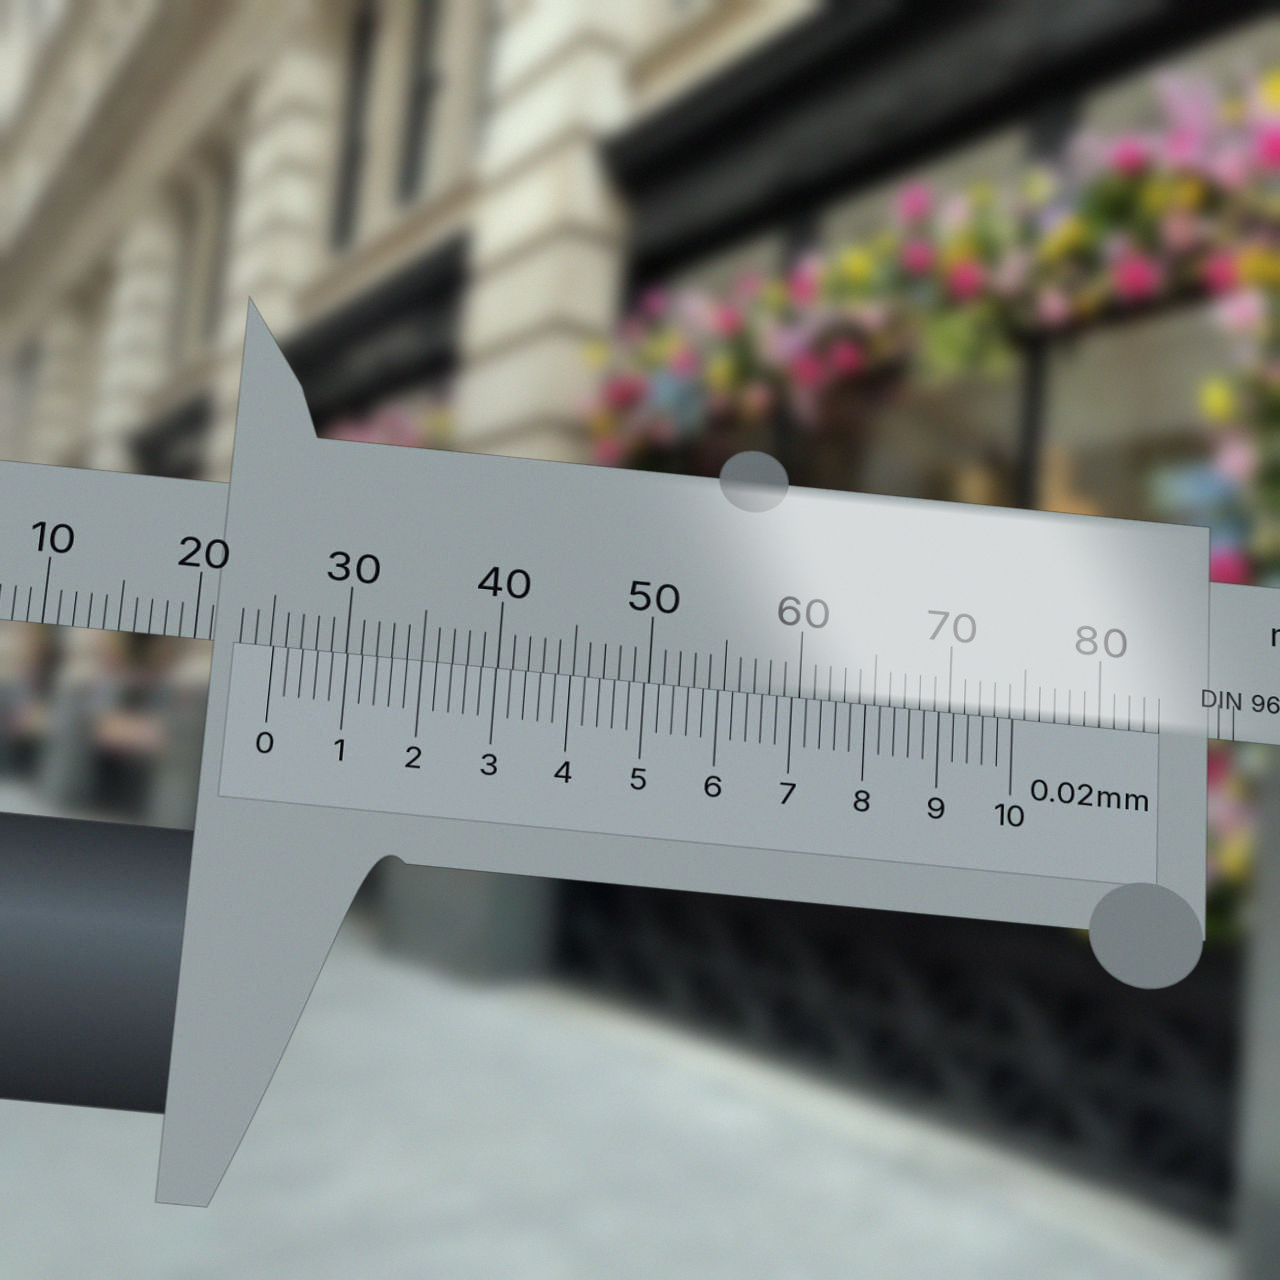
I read 25.2 mm
